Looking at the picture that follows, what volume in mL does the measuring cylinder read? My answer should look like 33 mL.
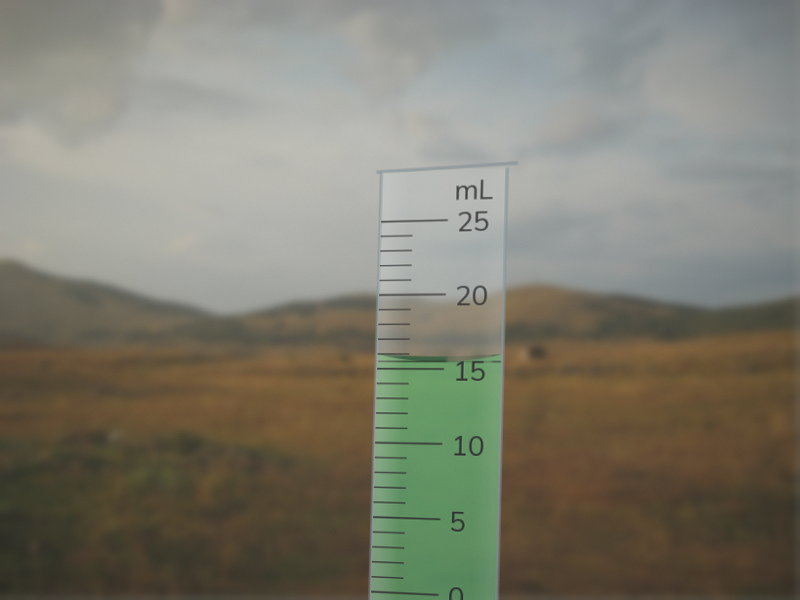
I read 15.5 mL
